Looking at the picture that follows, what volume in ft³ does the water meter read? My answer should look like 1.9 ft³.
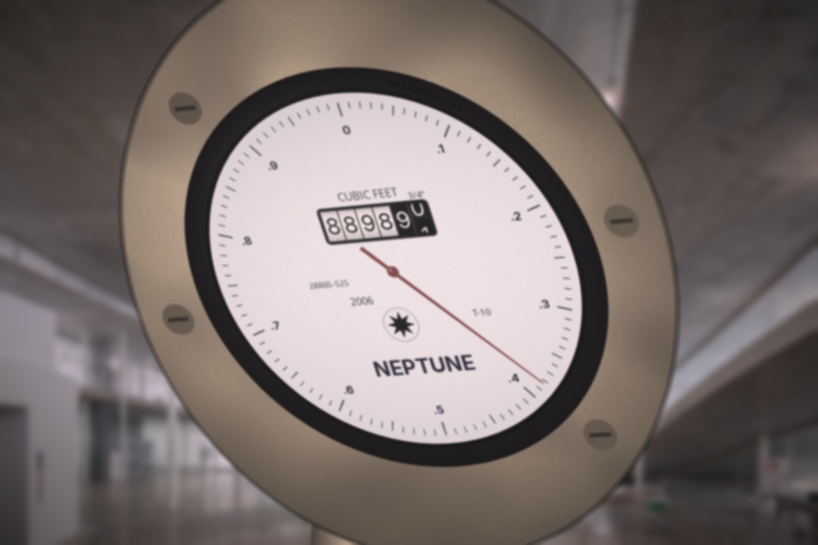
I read 889890.38 ft³
